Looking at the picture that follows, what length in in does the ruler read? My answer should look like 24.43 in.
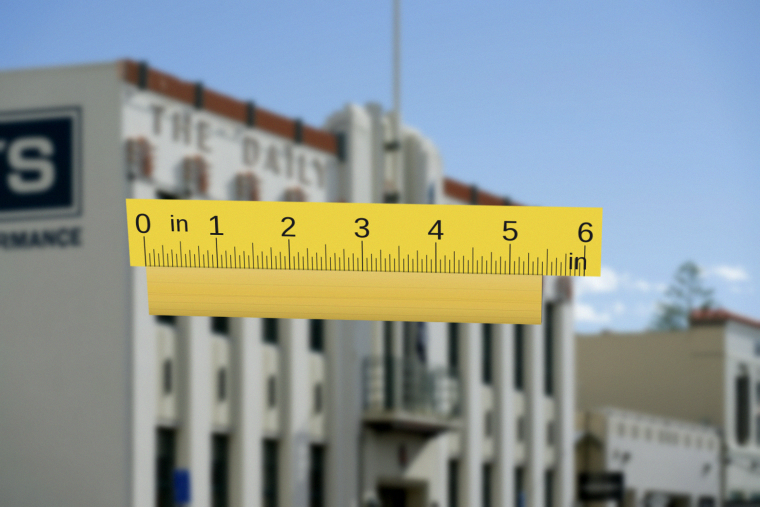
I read 5.4375 in
